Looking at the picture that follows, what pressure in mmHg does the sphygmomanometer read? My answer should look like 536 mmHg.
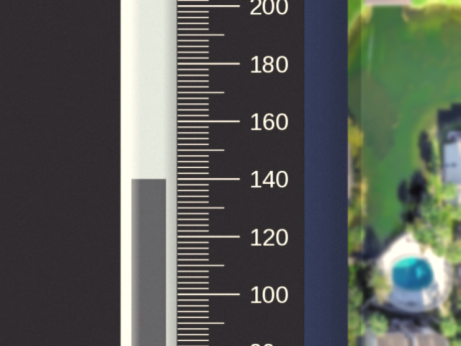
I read 140 mmHg
